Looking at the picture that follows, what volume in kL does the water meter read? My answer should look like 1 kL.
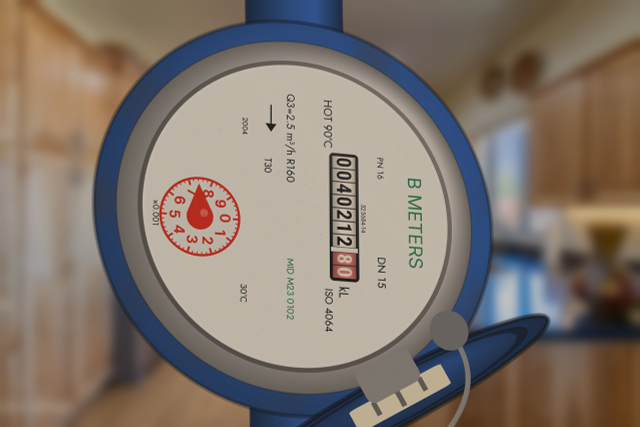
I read 40212.807 kL
